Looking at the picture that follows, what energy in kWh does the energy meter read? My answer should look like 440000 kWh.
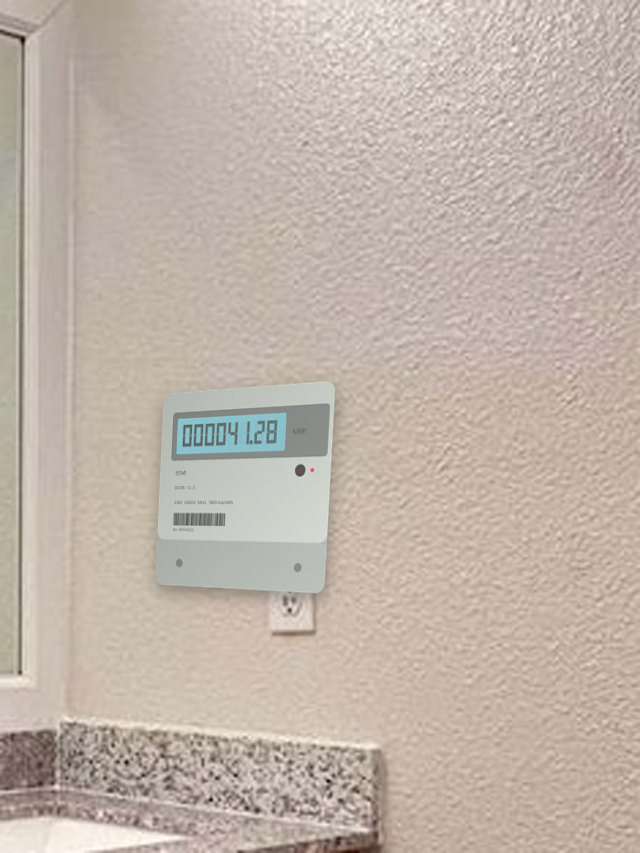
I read 41.28 kWh
